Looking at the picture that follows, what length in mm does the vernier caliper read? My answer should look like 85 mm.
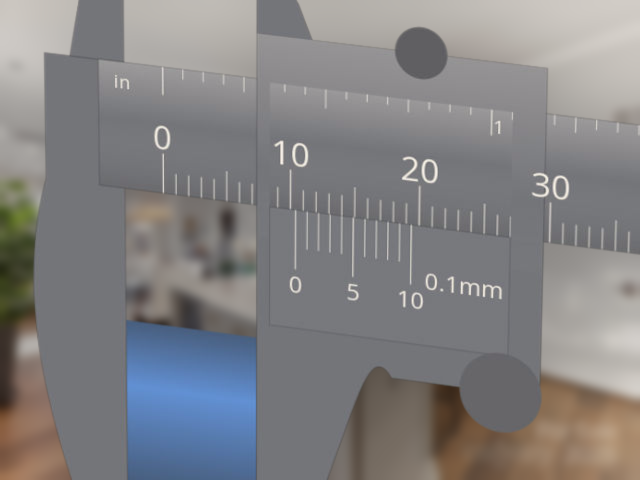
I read 10.4 mm
